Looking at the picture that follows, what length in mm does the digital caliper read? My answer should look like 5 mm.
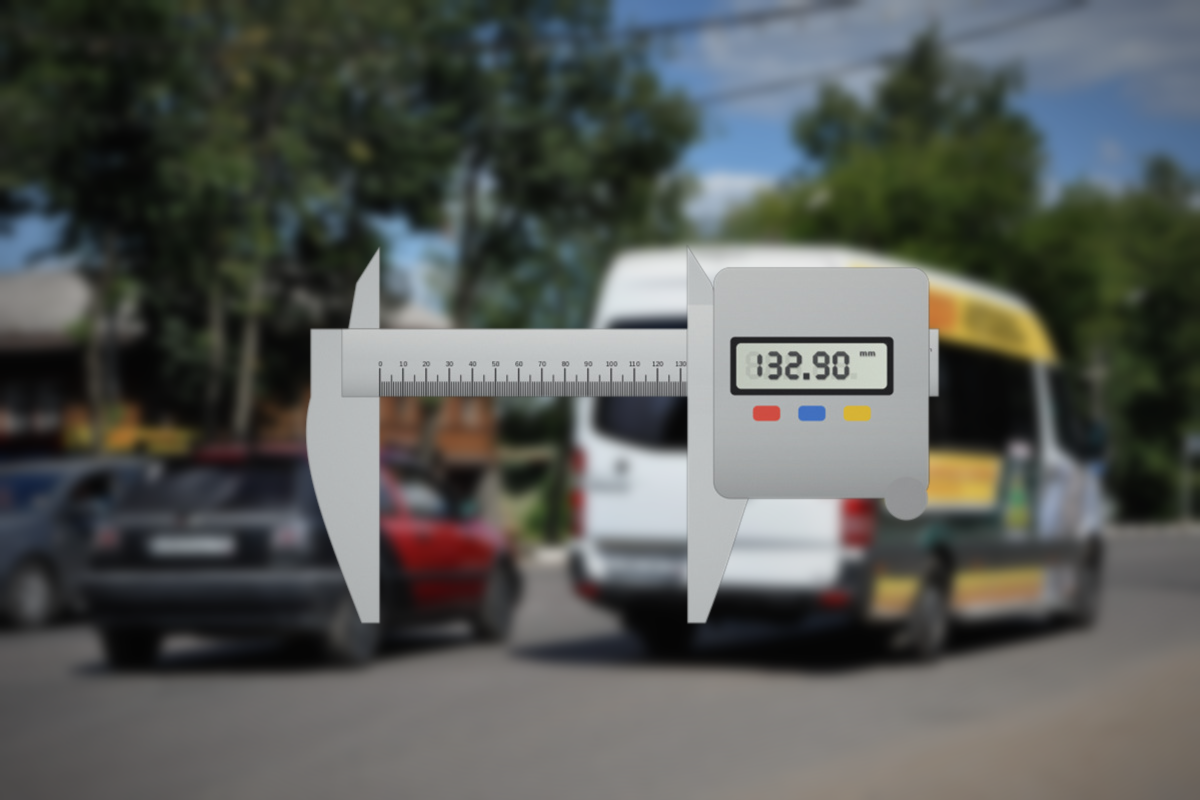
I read 132.90 mm
